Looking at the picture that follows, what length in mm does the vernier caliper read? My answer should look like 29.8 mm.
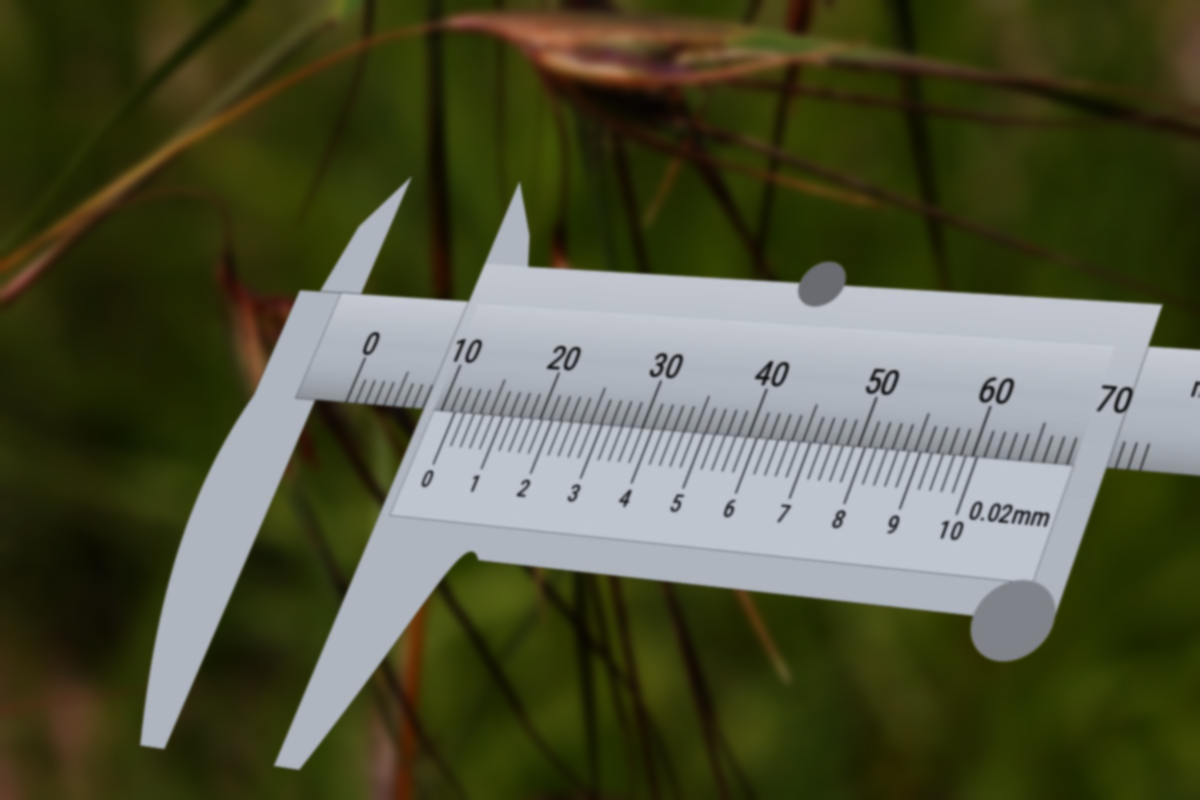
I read 11.4 mm
